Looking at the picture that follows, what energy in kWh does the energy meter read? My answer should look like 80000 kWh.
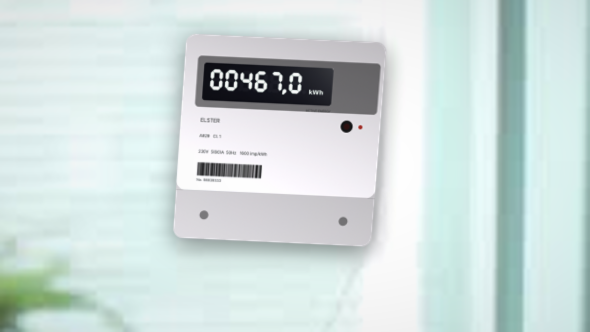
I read 467.0 kWh
